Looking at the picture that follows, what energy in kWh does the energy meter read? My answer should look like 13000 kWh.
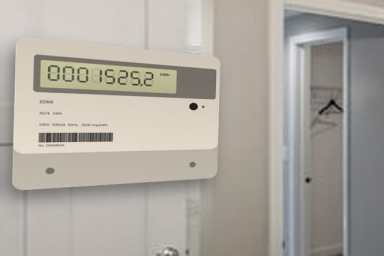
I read 1525.2 kWh
